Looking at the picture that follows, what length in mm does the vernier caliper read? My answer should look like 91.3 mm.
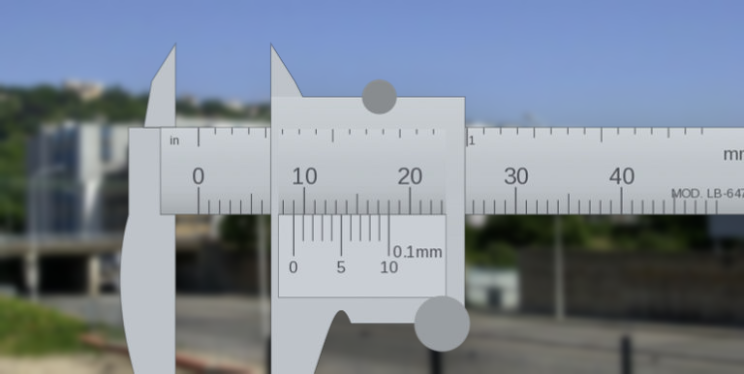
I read 9.0 mm
